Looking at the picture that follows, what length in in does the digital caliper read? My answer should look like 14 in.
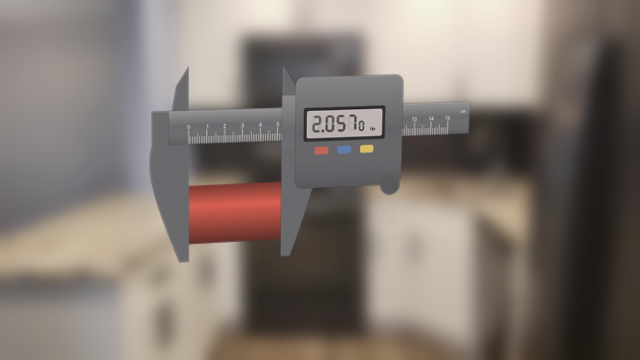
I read 2.0570 in
